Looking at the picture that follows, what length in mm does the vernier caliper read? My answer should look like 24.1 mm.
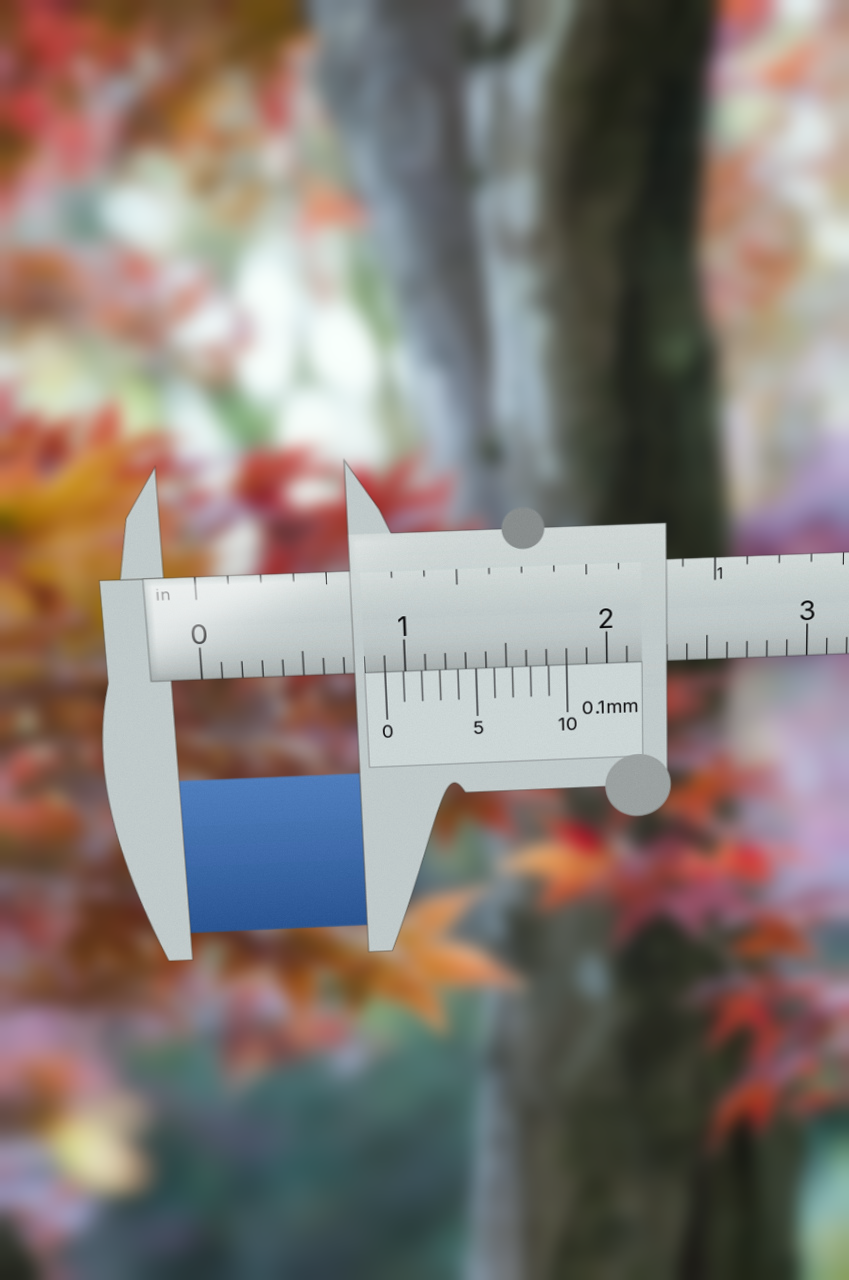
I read 9.0 mm
